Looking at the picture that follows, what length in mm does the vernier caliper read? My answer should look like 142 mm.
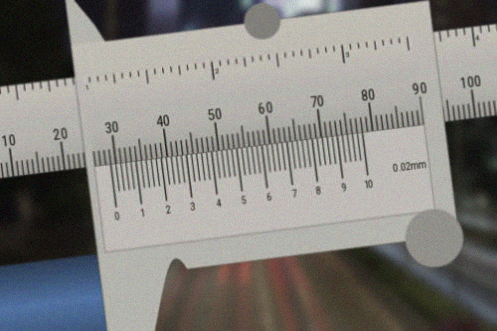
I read 29.0 mm
